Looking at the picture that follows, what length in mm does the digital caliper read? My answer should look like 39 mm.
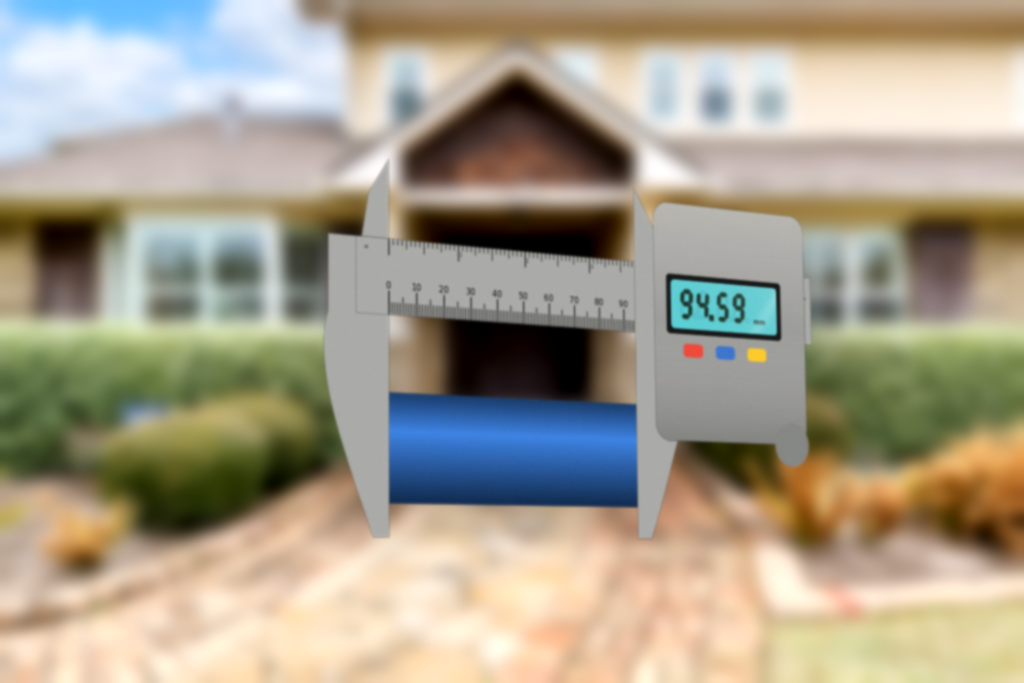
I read 94.59 mm
